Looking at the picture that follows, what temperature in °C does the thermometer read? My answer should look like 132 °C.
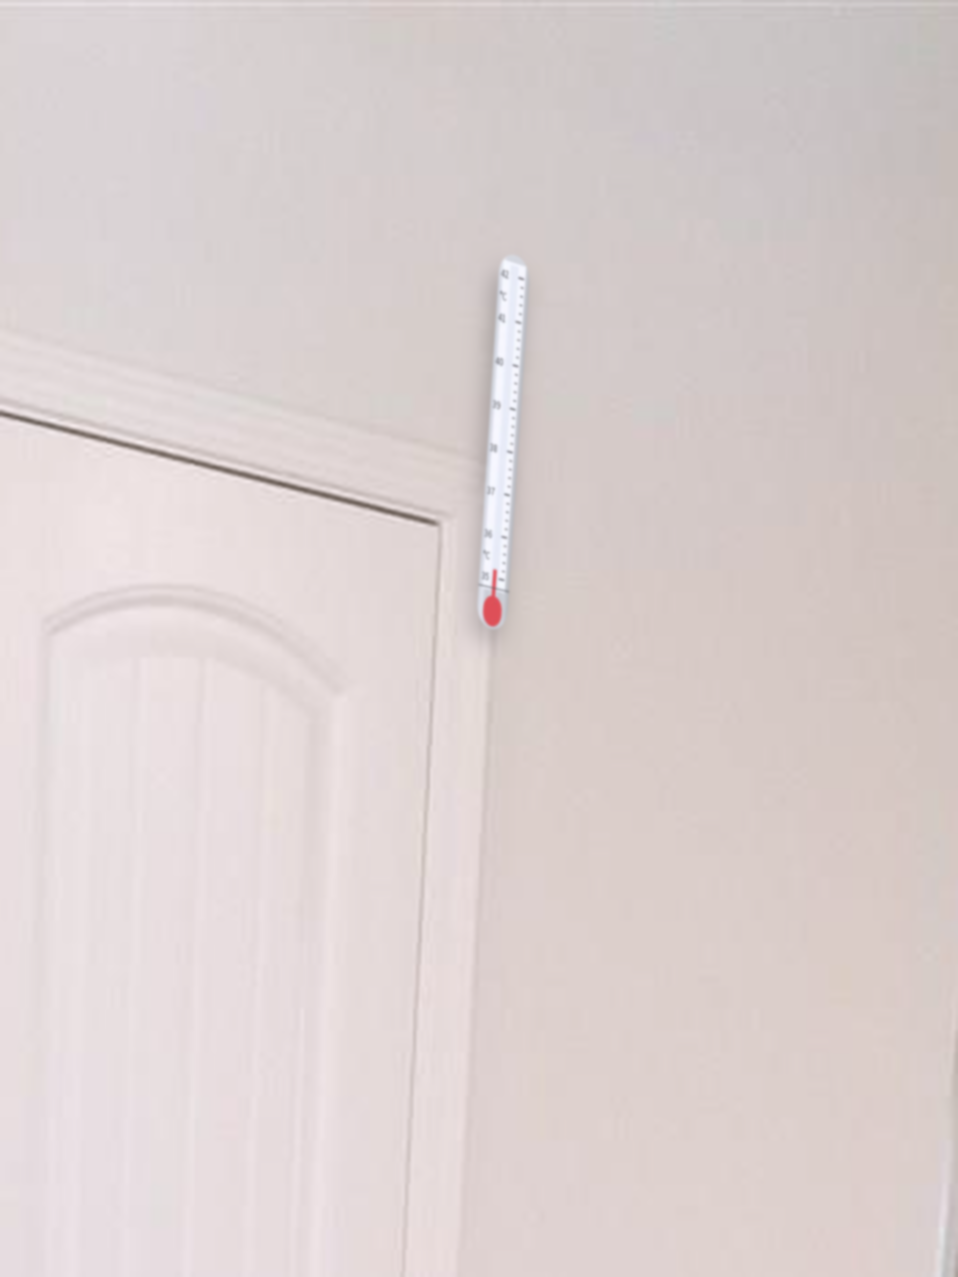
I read 35.2 °C
